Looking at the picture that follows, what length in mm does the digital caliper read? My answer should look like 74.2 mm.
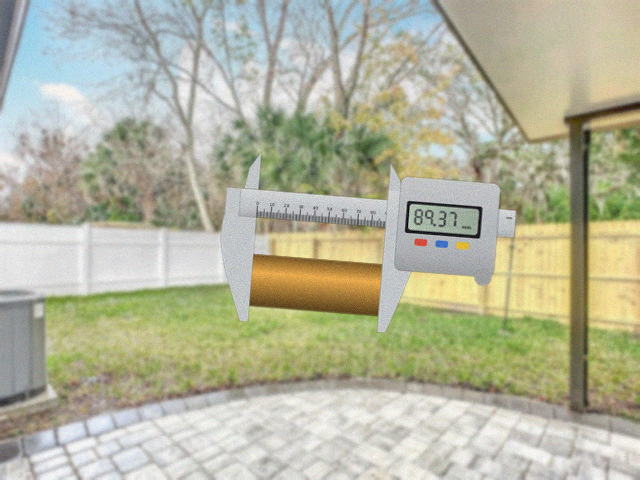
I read 89.37 mm
